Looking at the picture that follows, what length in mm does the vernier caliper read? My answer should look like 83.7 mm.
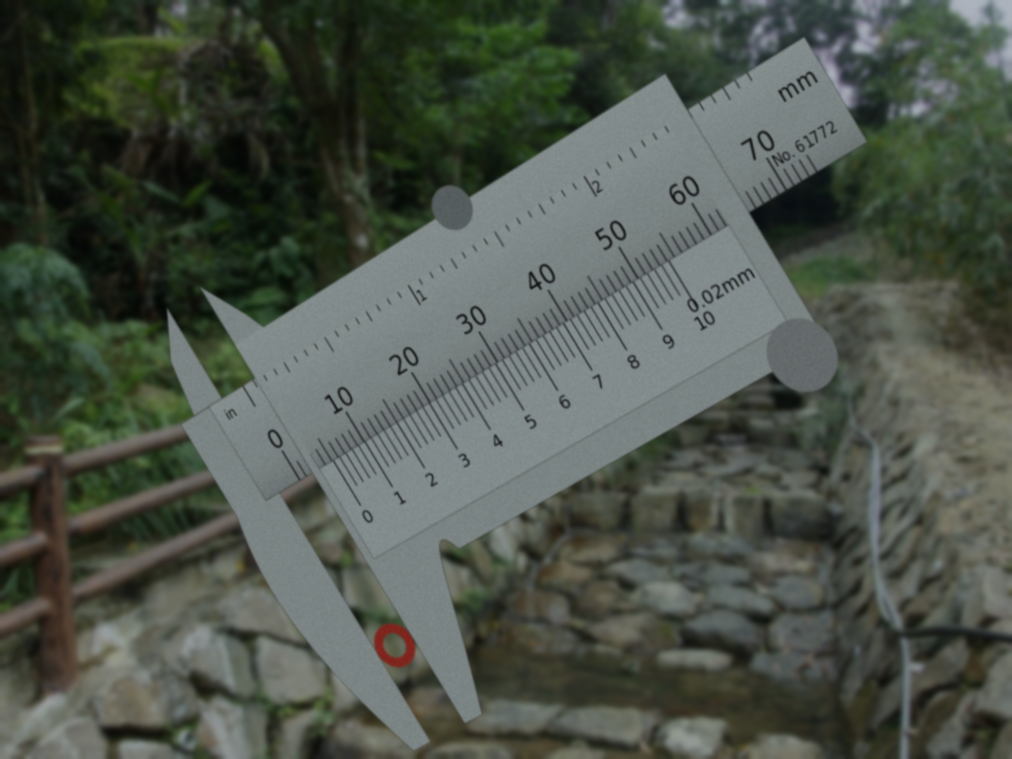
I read 5.2 mm
